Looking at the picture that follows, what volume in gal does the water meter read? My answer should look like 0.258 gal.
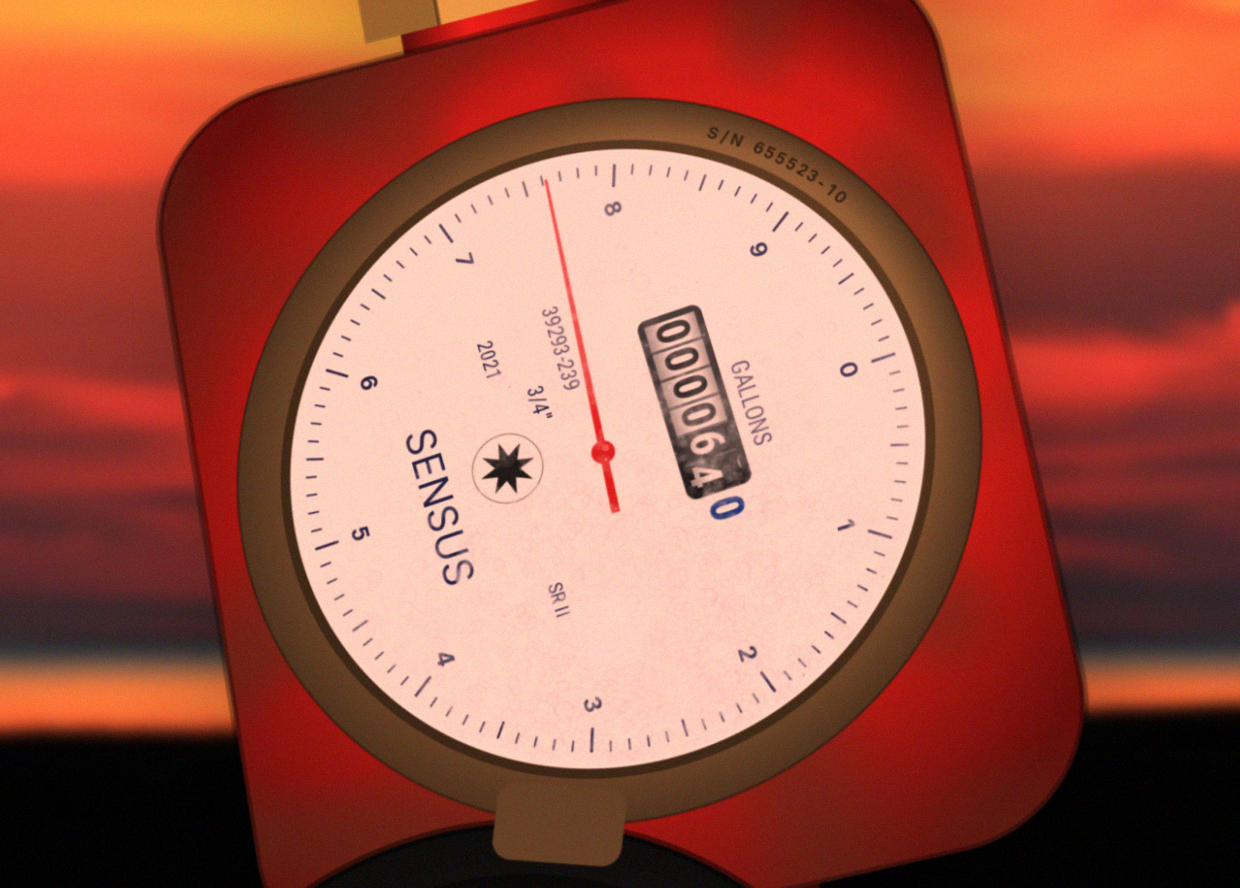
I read 637.6 gal
